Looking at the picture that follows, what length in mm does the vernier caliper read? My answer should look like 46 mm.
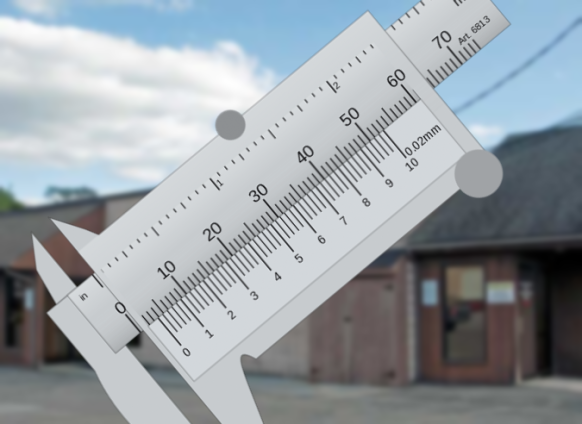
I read 3.8 mm
